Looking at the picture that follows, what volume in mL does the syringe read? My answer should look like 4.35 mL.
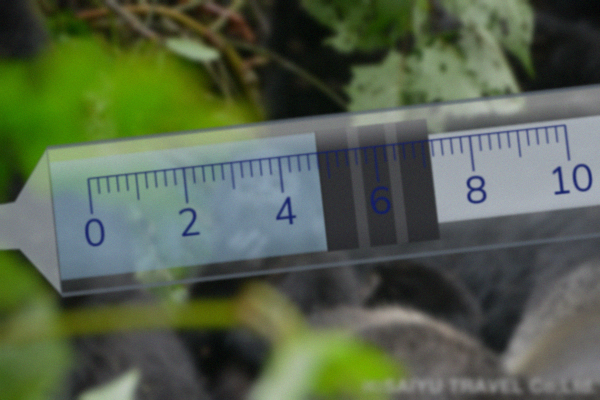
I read 4.8 mL
